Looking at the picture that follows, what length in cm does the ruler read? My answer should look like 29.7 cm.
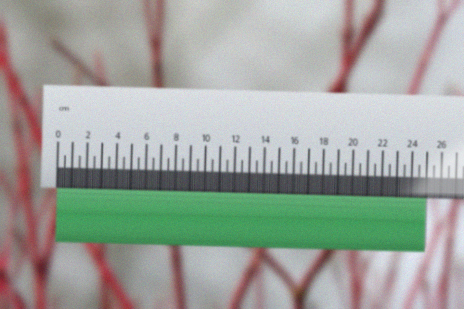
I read 25 cm
